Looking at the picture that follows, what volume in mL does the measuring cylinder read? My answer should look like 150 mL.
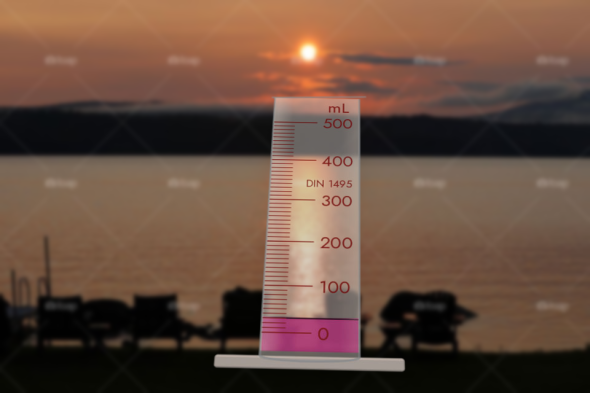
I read 30 mL
